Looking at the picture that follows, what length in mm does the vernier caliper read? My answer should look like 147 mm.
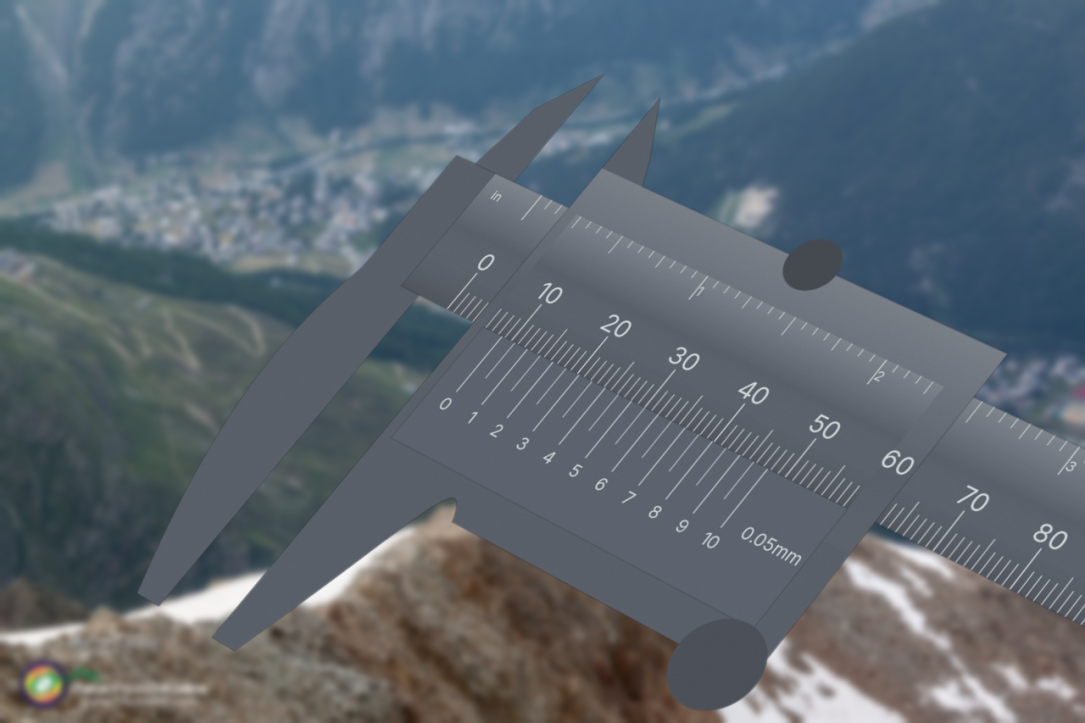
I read 8.6 mm
